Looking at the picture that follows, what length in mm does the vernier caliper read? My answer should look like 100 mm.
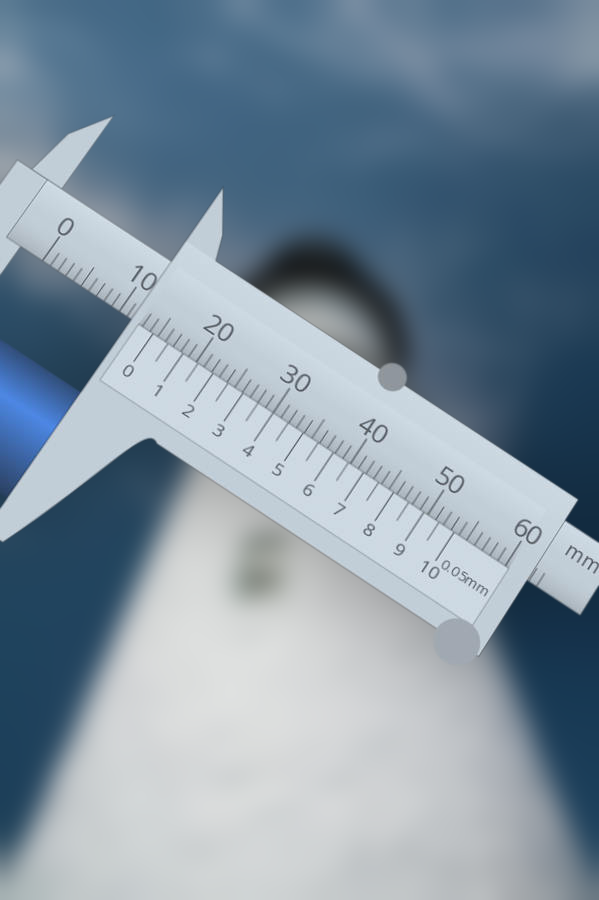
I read 14.4 mm
